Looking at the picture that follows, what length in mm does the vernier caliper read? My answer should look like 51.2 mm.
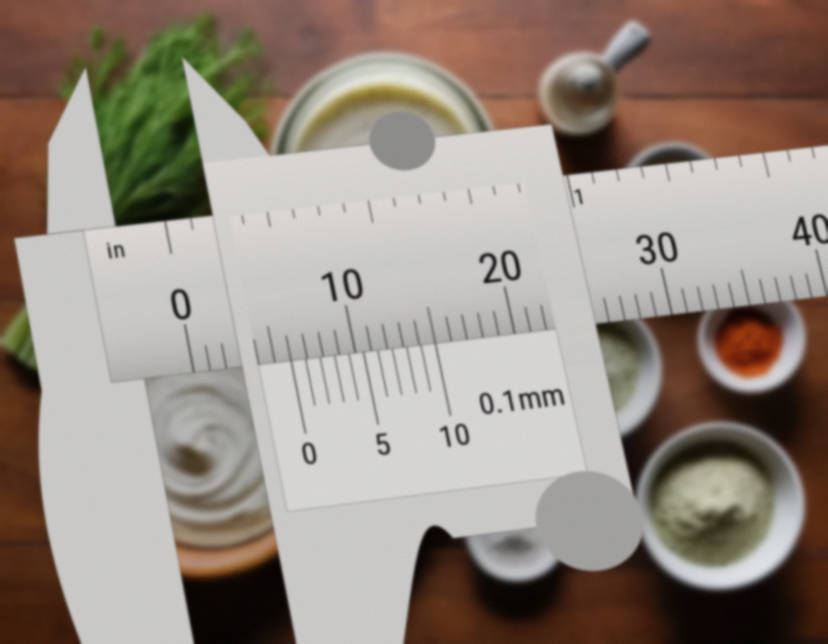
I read 6.0 mm
